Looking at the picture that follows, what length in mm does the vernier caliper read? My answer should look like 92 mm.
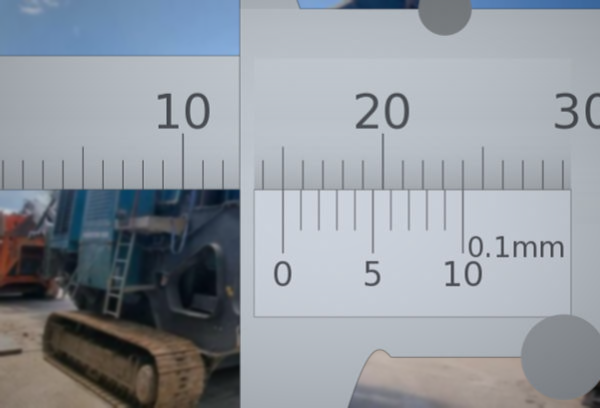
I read 15.0 mm
